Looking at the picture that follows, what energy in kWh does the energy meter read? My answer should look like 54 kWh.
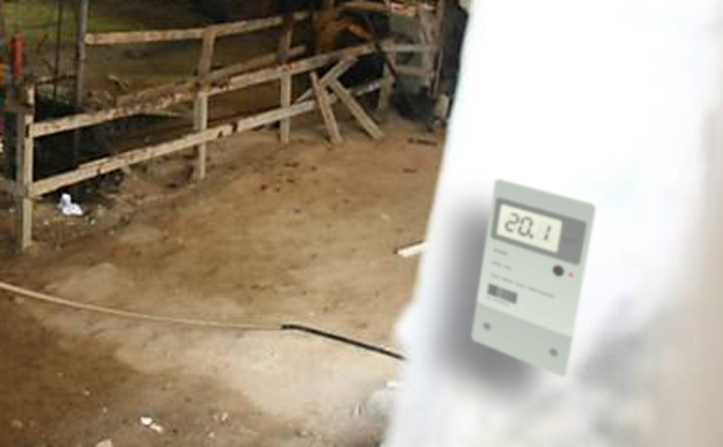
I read 20.1 kWh
